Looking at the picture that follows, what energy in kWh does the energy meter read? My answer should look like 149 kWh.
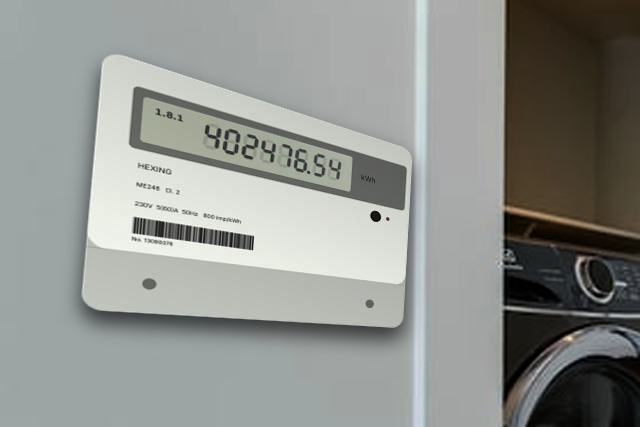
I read 402476.54 kWh
